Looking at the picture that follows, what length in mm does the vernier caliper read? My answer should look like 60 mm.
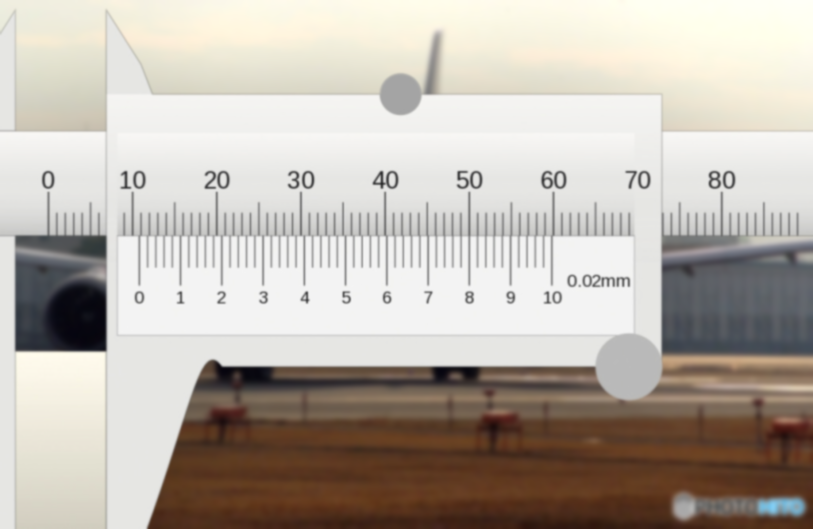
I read 10.8 mm
